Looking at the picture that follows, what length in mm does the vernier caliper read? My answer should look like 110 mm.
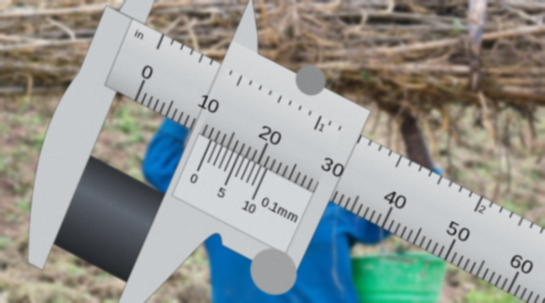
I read 12.4 mm
